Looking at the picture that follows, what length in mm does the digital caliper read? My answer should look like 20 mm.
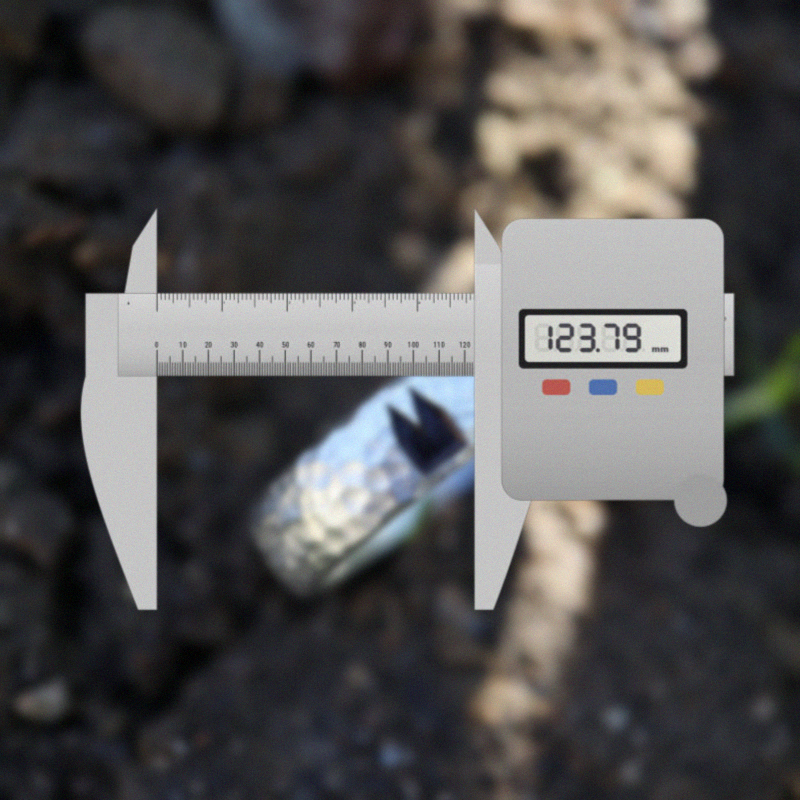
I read 123.79 mm
